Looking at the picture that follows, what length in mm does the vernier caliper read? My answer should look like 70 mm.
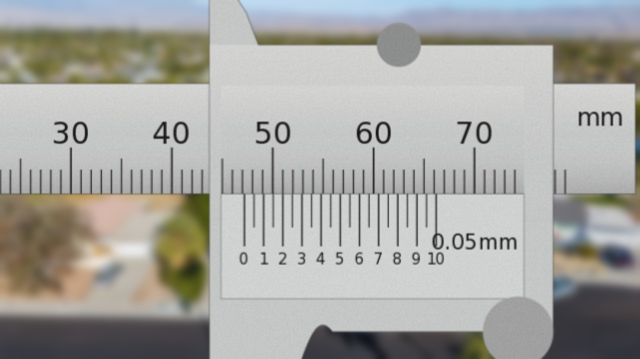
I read 47.2 mm
